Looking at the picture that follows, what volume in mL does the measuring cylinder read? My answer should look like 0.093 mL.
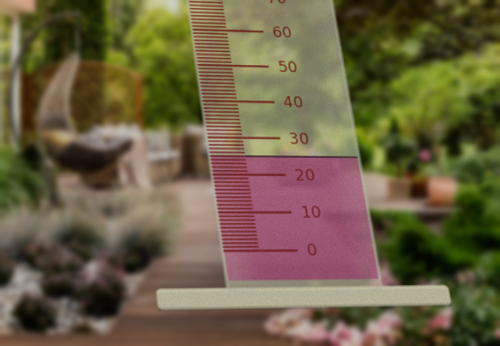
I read 25 mL
